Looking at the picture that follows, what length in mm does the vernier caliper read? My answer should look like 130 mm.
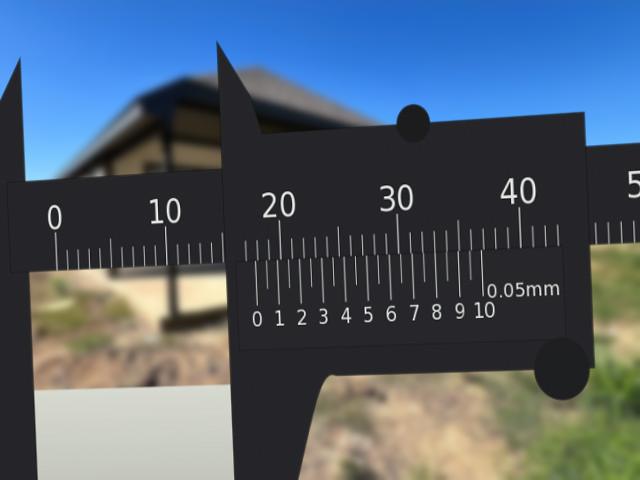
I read 17.8 mm
